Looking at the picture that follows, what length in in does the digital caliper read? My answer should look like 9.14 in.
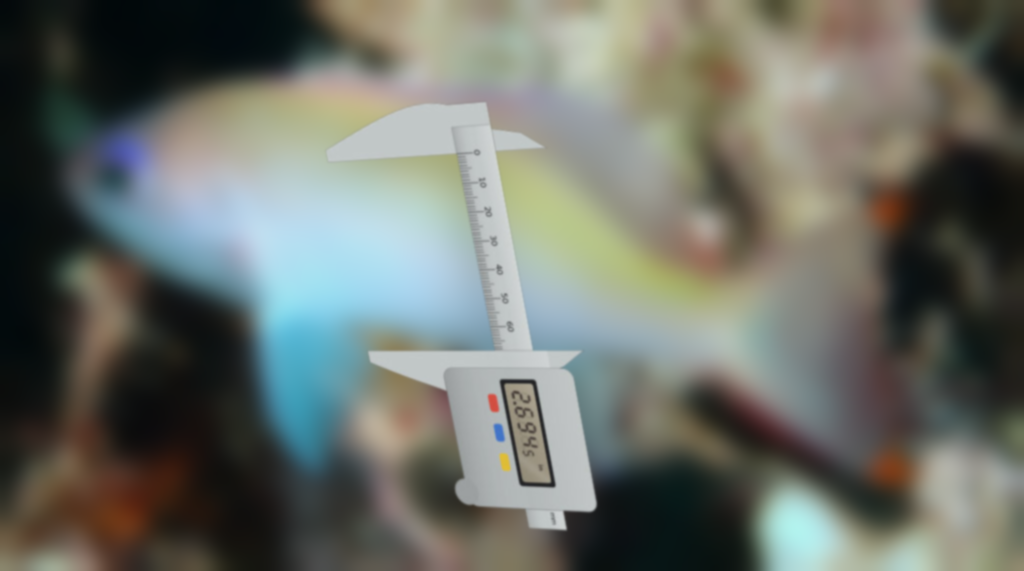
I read 2.6945 in
